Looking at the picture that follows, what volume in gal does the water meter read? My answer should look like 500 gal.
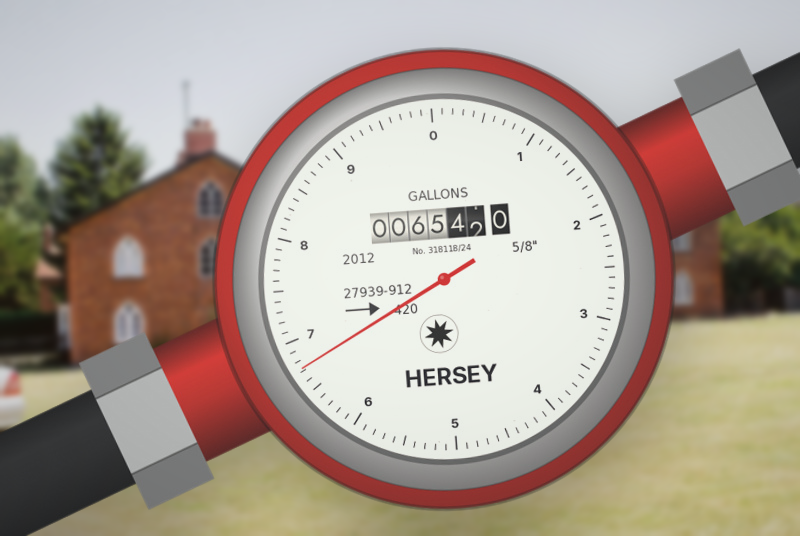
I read 65416.7 gal
